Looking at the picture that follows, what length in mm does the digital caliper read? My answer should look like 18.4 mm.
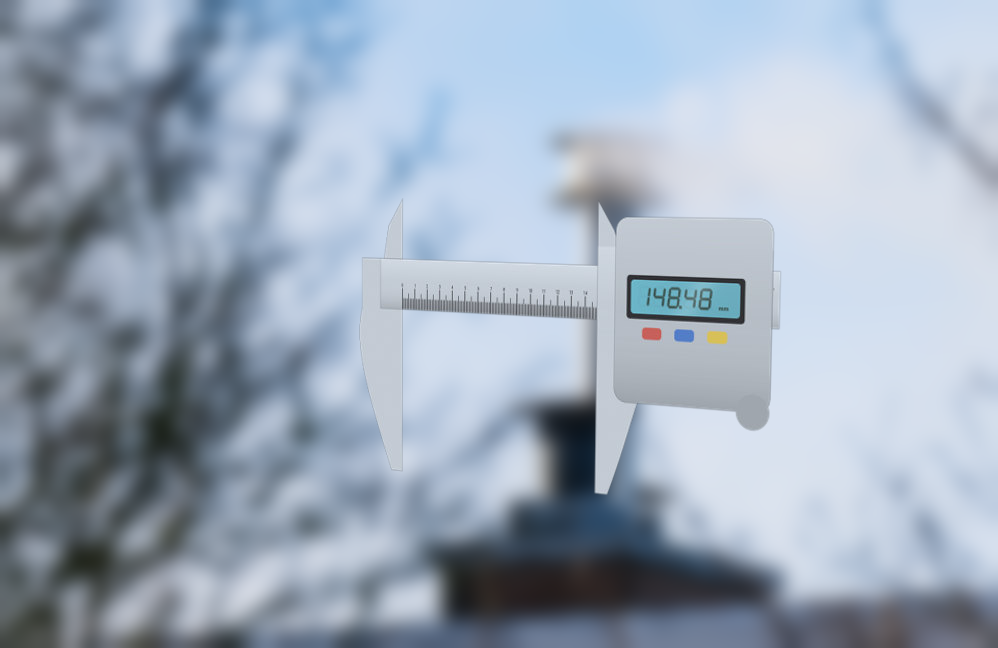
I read 148.48 mm
